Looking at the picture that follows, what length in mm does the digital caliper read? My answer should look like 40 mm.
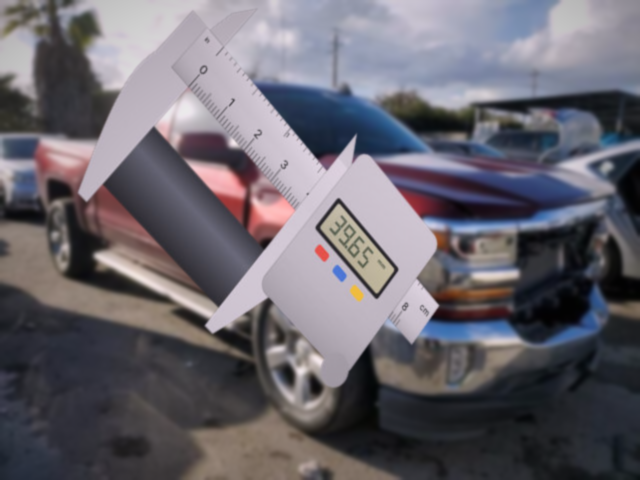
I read 39.65 mm
